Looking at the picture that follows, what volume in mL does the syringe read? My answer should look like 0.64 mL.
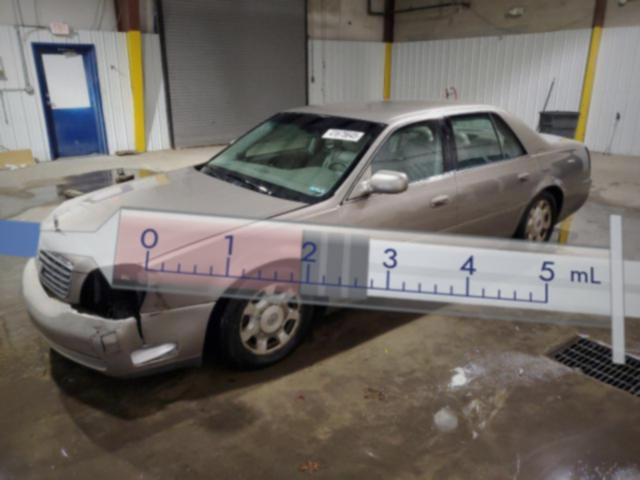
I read 1.9 mL
